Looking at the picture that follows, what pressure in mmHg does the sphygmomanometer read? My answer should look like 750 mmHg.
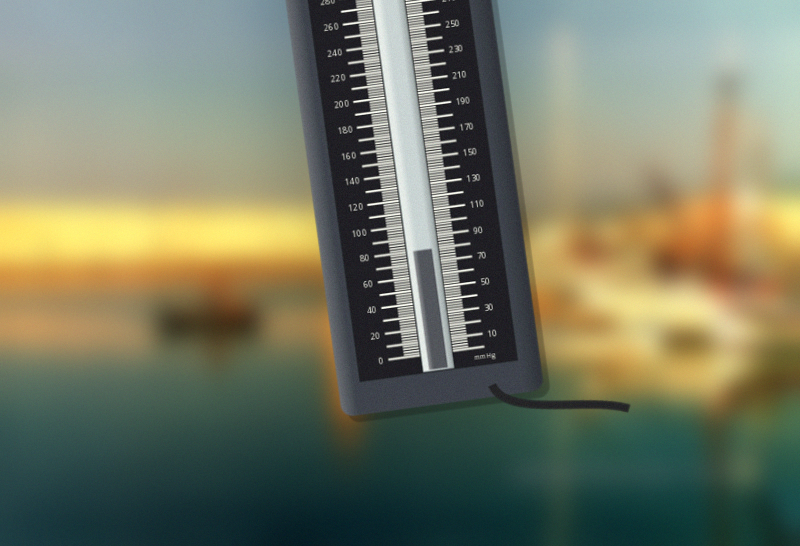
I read 80 mmHg
